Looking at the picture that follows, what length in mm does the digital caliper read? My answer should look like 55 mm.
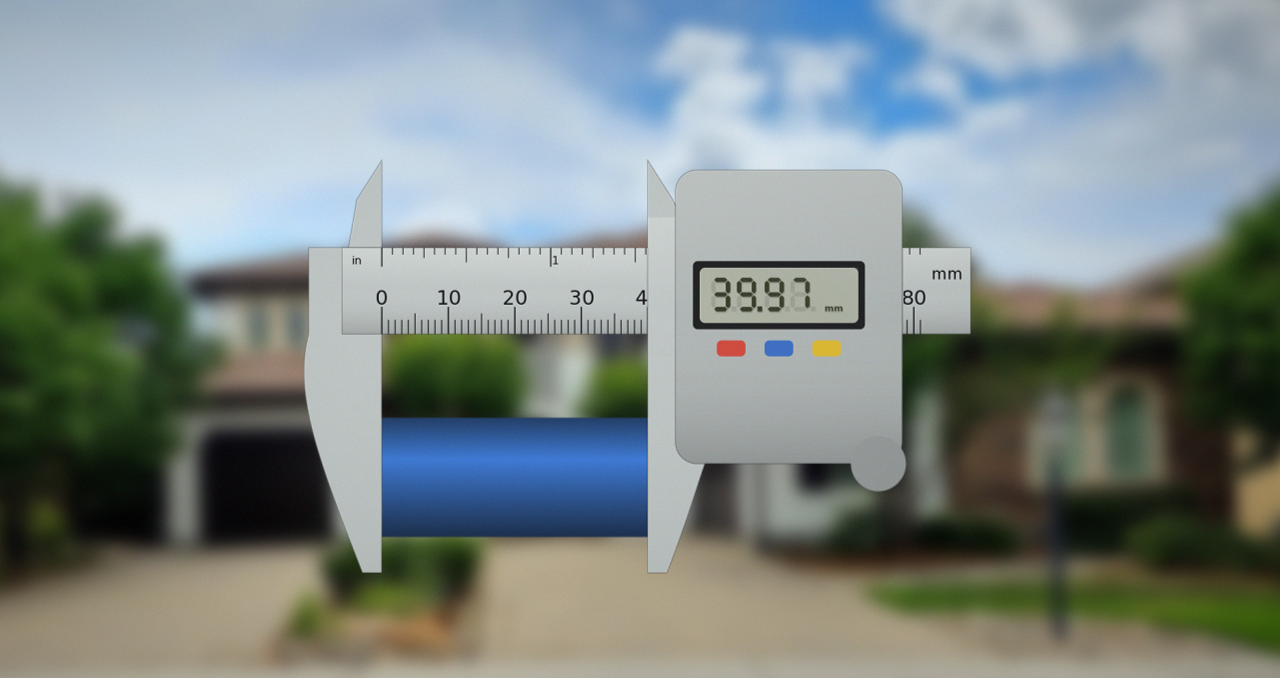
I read 39.97 mm
